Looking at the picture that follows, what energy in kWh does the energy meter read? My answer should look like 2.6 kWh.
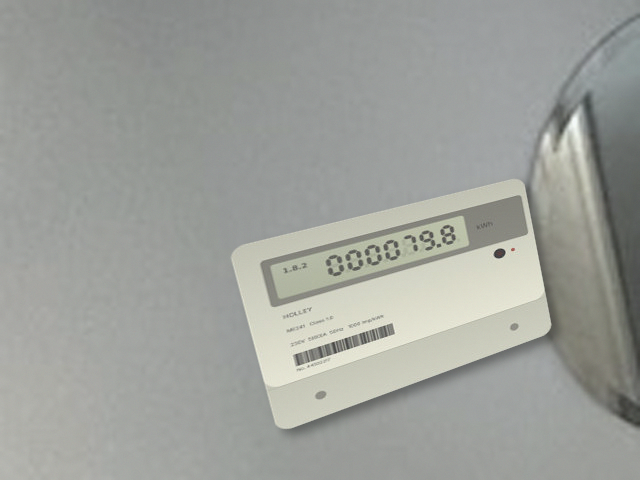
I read 79.8 kWh
